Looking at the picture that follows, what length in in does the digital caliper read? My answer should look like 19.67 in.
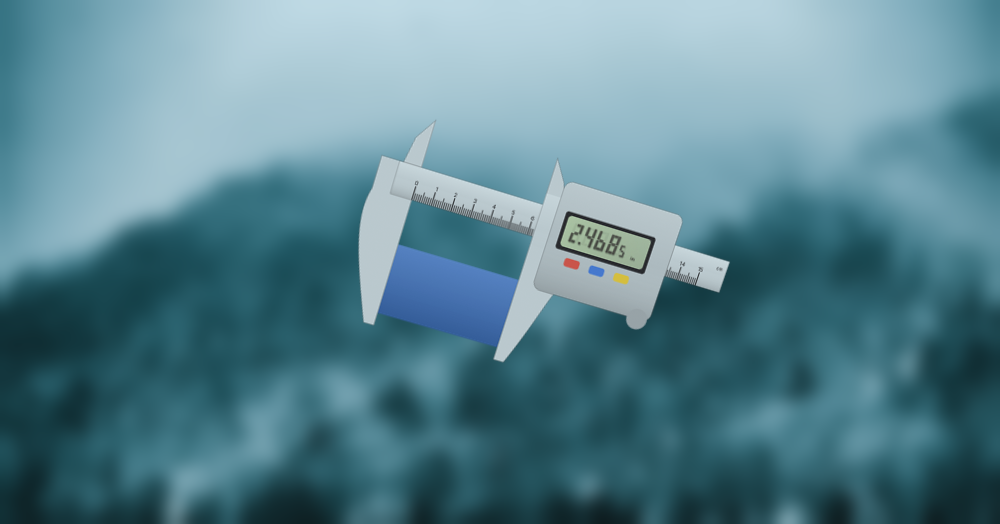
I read 2.4685 in
